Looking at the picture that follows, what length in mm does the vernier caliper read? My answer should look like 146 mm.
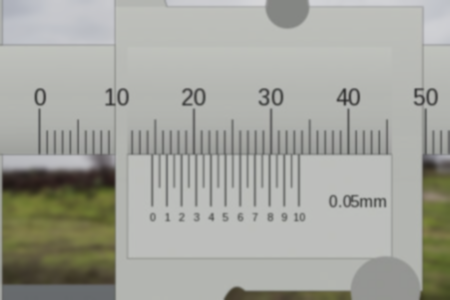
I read 14.6 mm
